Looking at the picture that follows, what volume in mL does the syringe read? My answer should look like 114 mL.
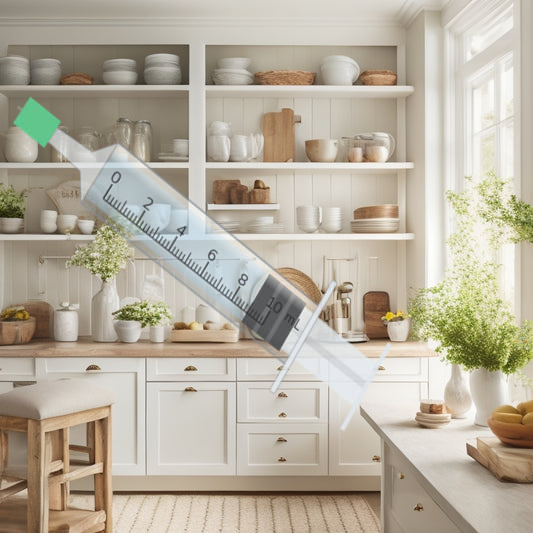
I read 9 mL
